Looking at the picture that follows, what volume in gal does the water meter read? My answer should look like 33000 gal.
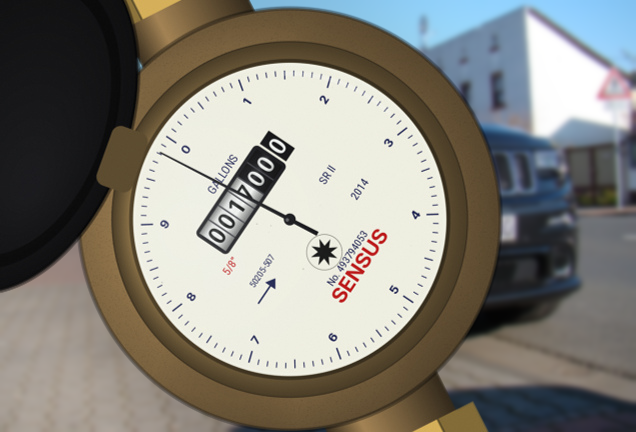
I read 16999.8 gal
